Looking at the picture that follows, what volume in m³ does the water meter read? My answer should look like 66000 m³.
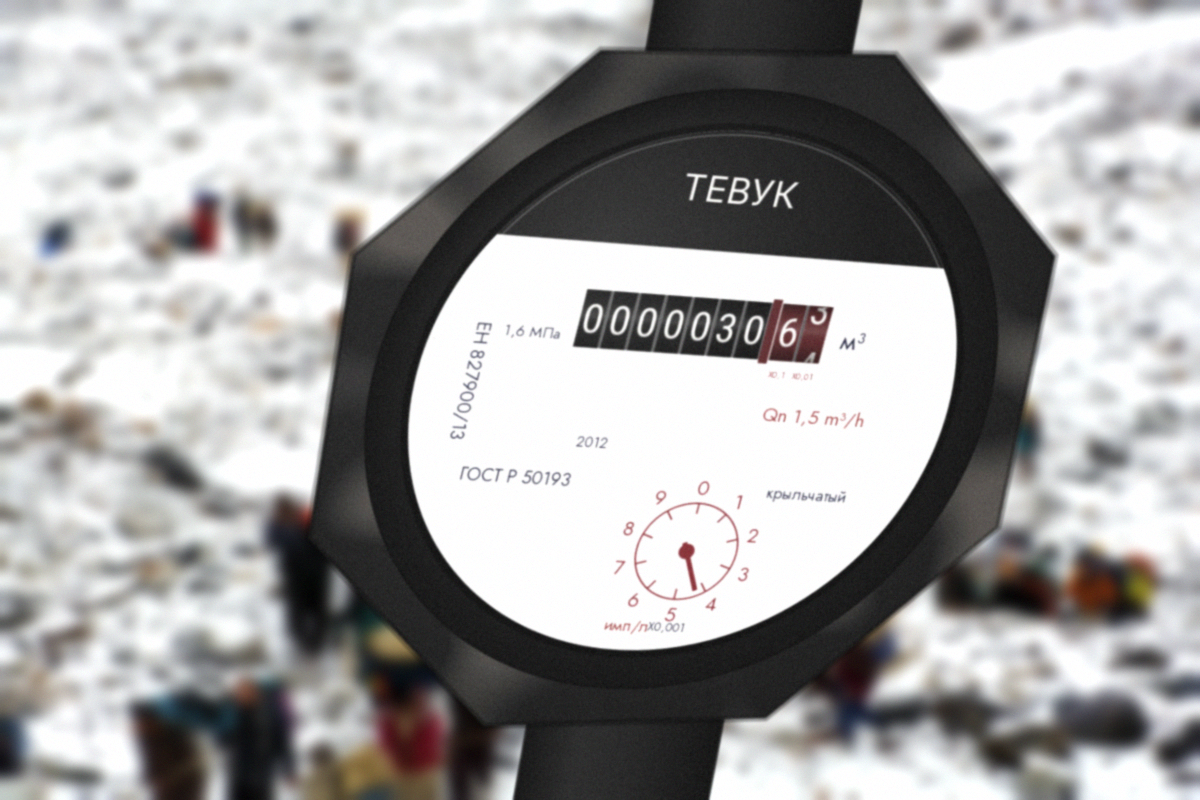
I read 30.634 m³
